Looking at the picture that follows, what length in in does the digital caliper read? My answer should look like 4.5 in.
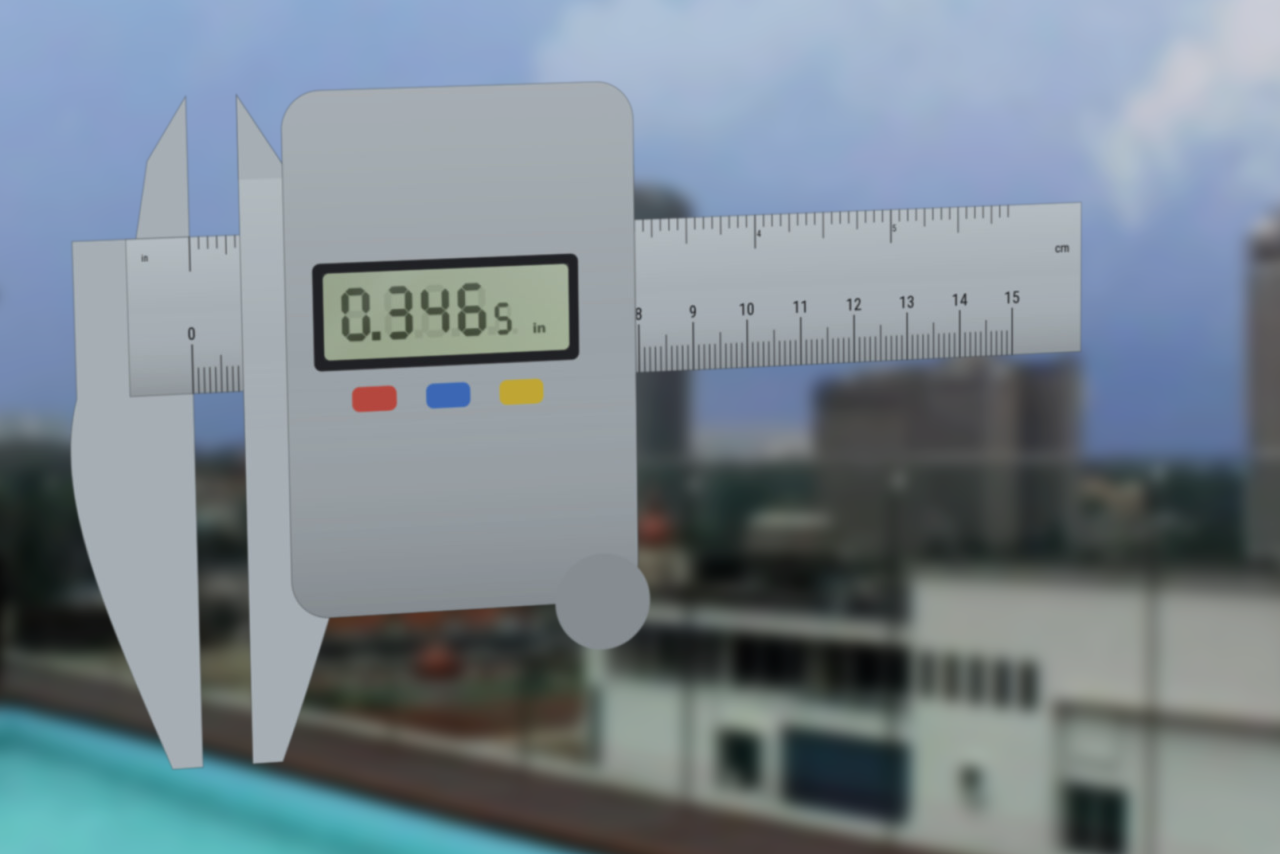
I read 0.3465 in
